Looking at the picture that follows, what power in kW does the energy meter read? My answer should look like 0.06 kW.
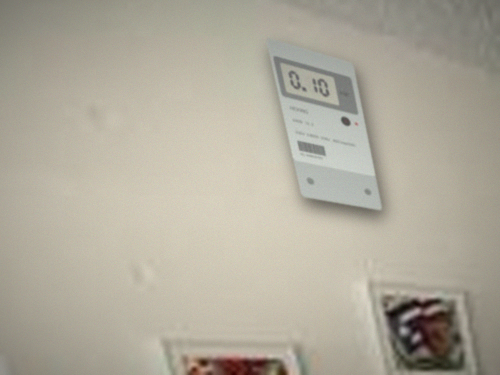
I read 0.10 kW
